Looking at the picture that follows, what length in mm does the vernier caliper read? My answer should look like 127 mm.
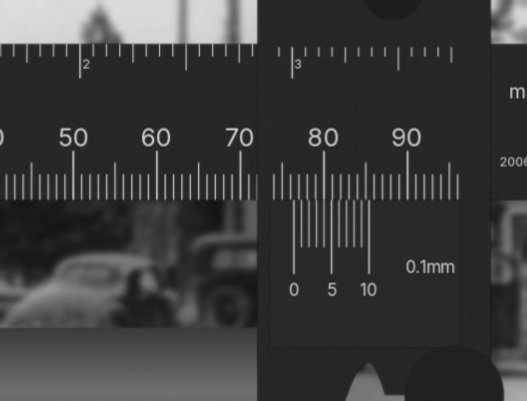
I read 76.4 mm
